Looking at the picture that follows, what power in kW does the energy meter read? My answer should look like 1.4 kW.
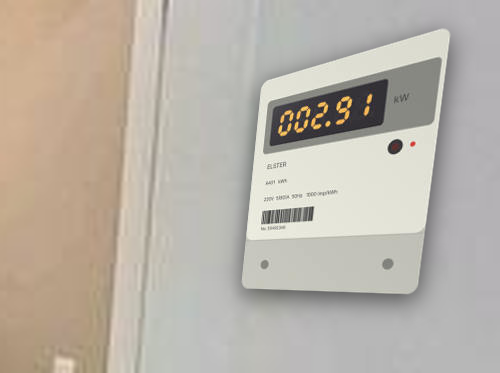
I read 2.91 kW
